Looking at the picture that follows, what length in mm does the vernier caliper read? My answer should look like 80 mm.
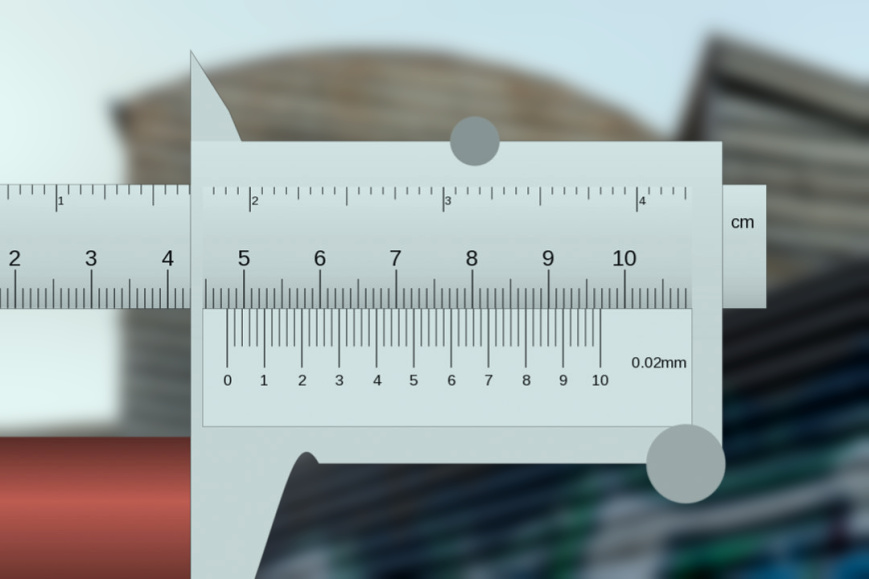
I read 47.8 mm
